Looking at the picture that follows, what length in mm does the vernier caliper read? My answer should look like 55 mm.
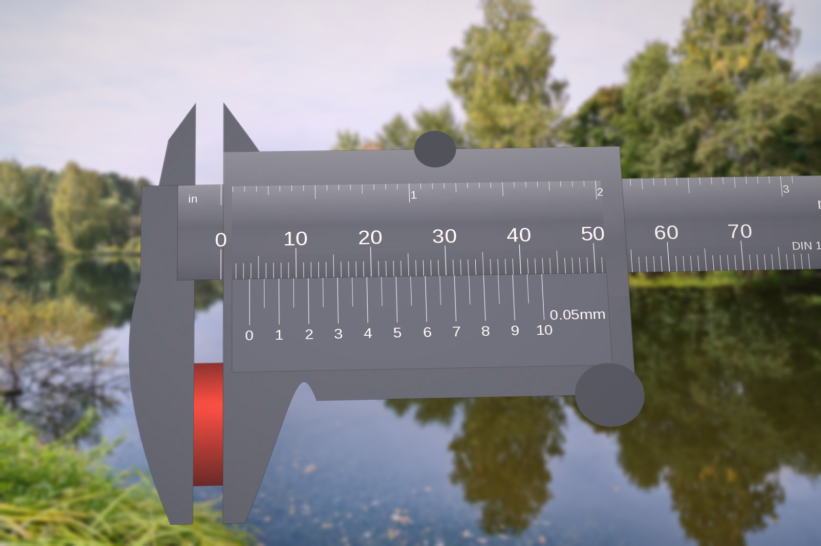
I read 3.8 mm
